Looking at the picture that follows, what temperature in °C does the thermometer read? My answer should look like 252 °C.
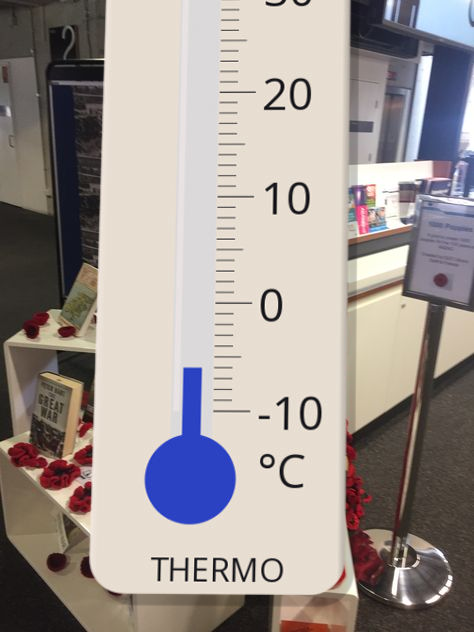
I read -6 °C
